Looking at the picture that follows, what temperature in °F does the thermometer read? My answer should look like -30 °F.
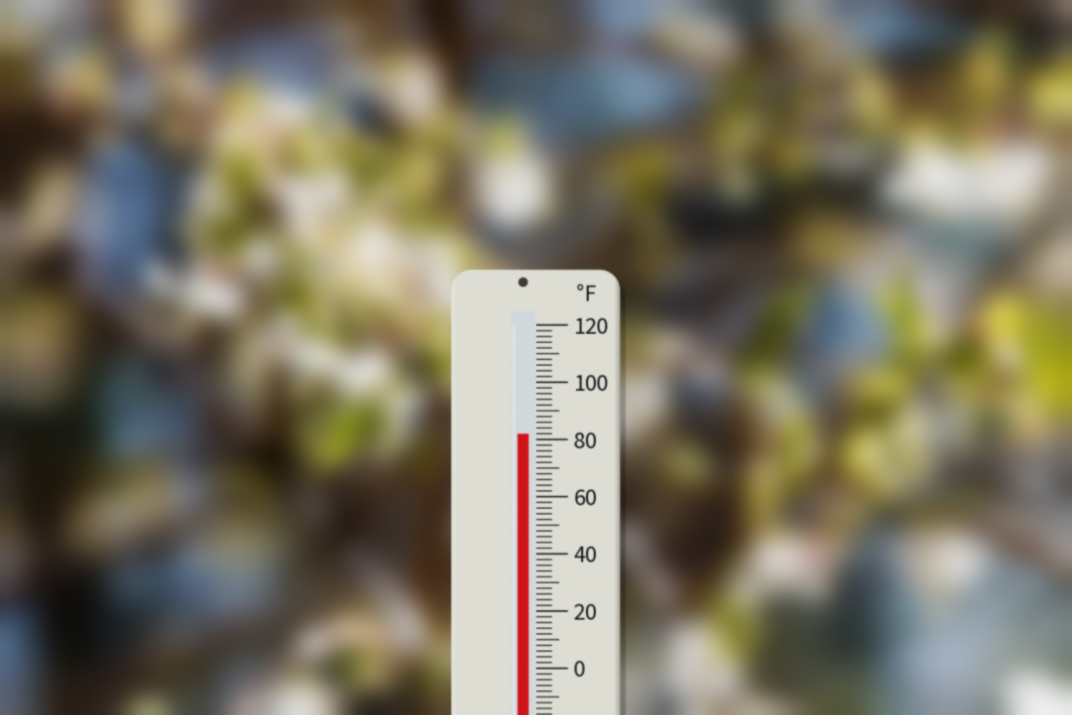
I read 82 °F
